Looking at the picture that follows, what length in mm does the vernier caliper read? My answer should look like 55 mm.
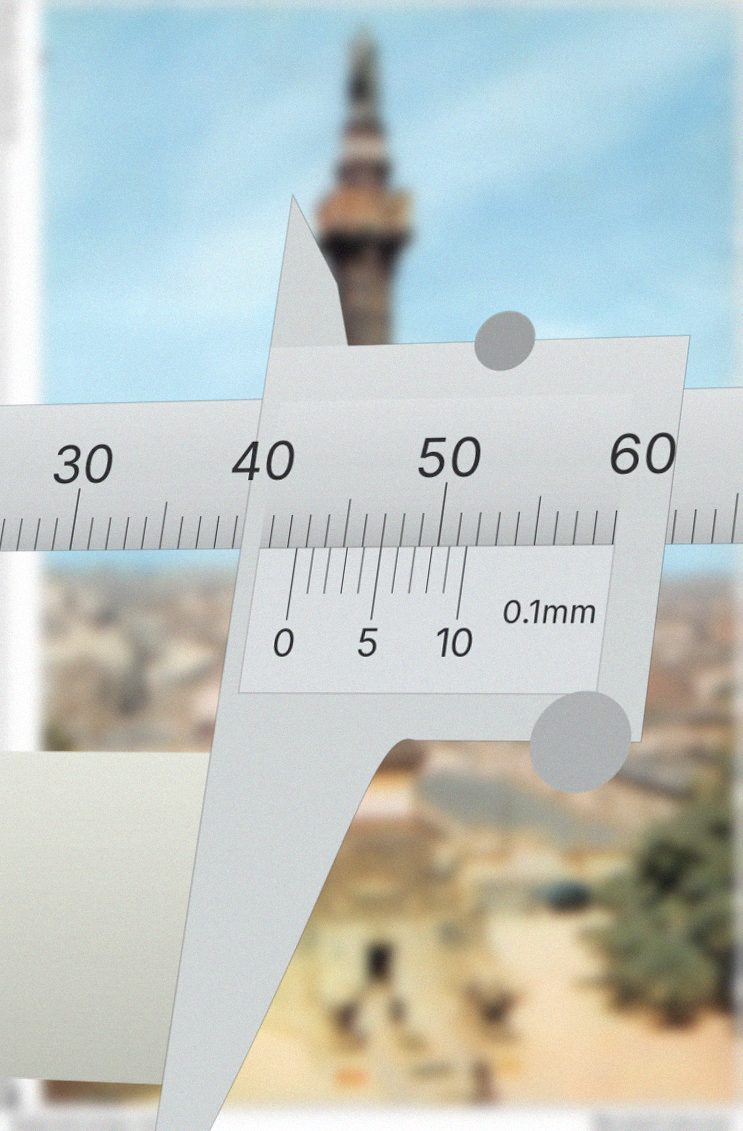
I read 42.5 mm
